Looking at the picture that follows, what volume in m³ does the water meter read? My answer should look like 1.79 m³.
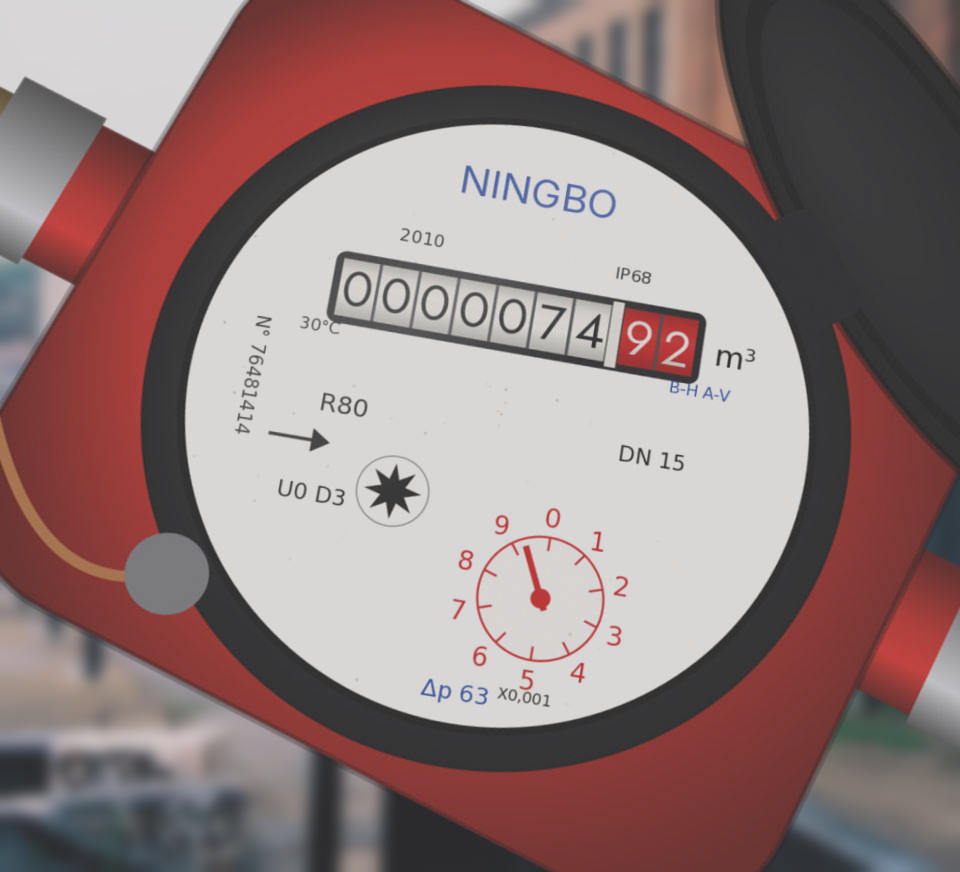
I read 74.919 m³
